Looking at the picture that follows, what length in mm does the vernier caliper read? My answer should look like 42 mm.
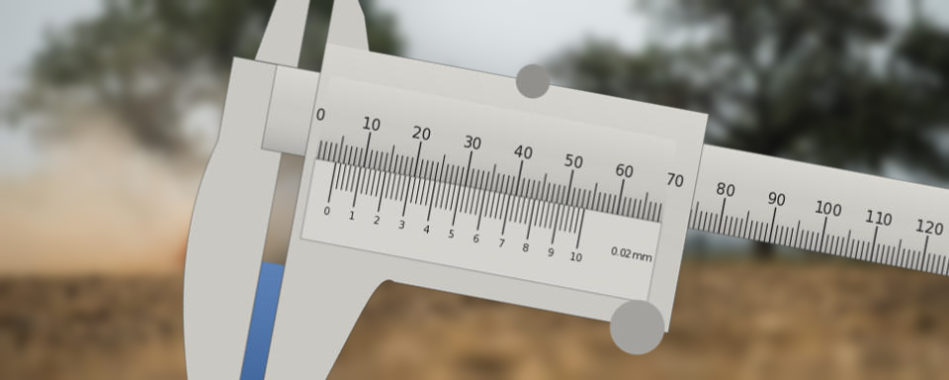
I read 4.5 mm
